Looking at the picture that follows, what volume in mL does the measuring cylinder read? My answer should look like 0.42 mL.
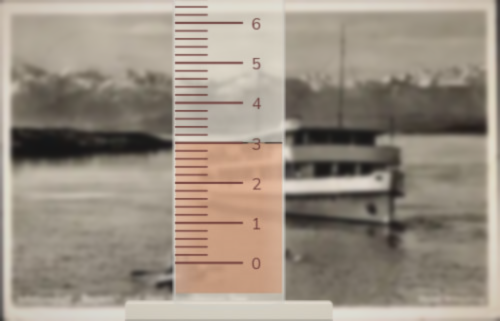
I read 3 mL
